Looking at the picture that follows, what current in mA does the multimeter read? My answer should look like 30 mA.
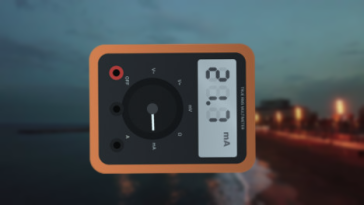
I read 21.7 mA
